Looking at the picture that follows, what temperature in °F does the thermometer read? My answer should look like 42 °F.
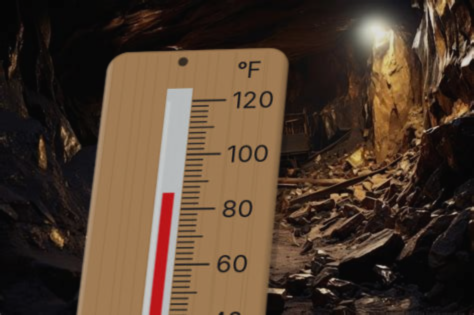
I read 86 °F
